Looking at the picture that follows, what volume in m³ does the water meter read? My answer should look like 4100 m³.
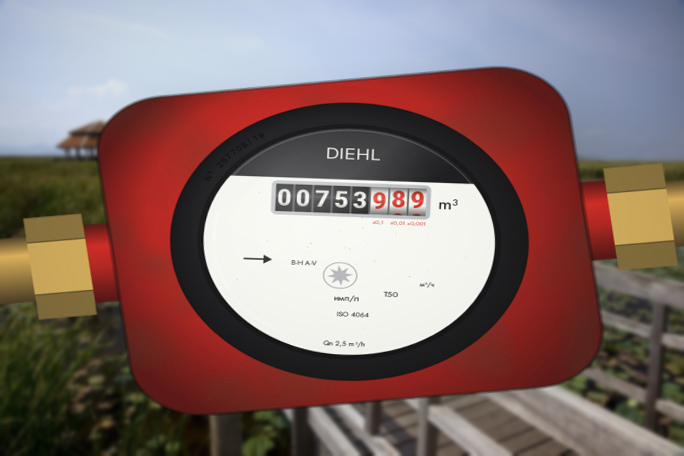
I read 753.989 m³
